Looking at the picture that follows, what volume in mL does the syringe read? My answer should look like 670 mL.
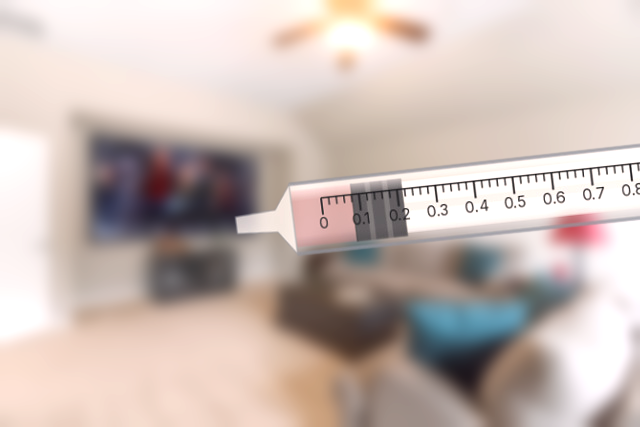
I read 0.08 mL
